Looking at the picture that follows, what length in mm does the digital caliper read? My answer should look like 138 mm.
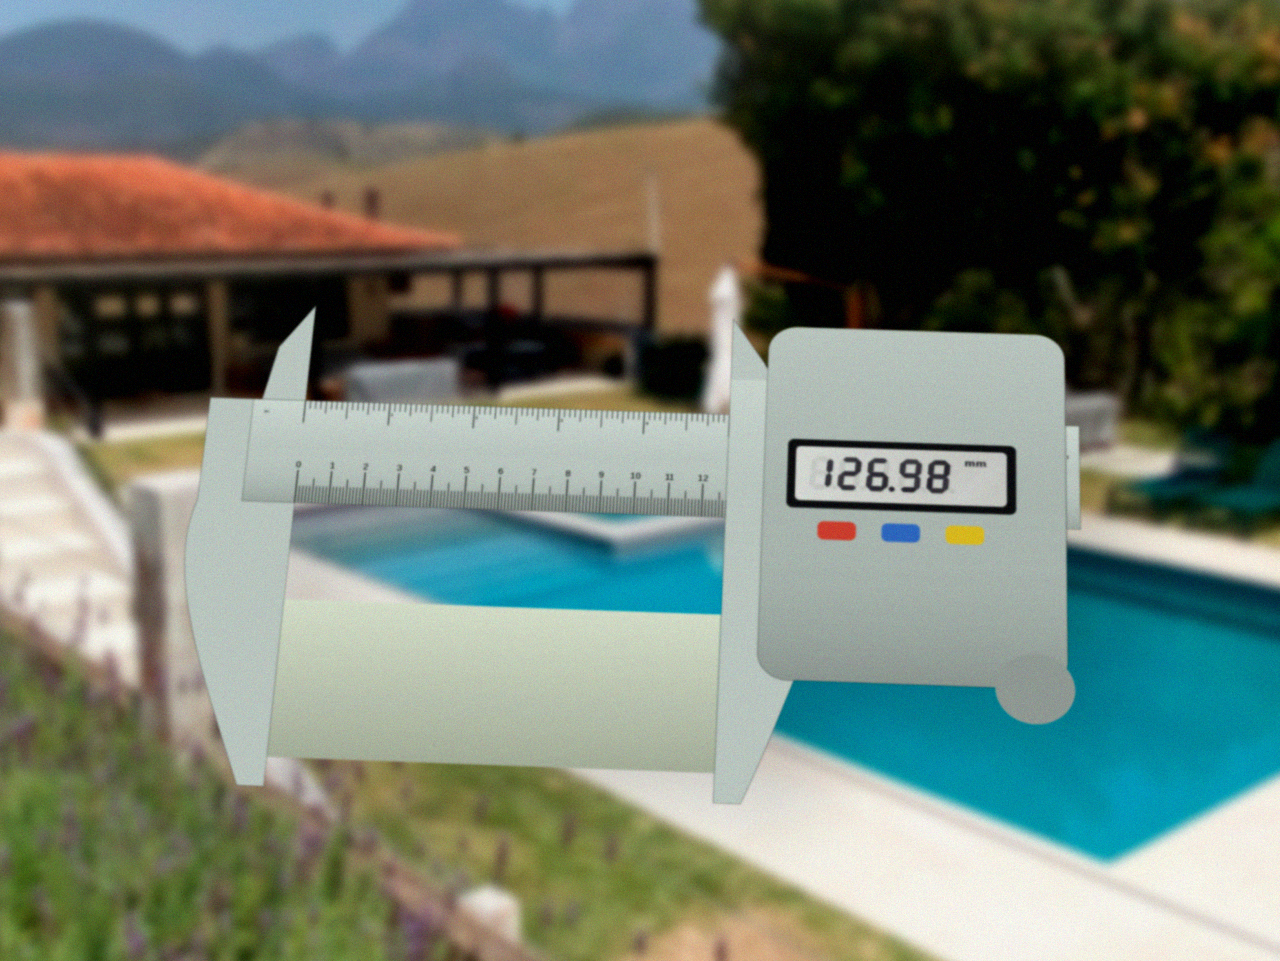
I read 126.98 mm
